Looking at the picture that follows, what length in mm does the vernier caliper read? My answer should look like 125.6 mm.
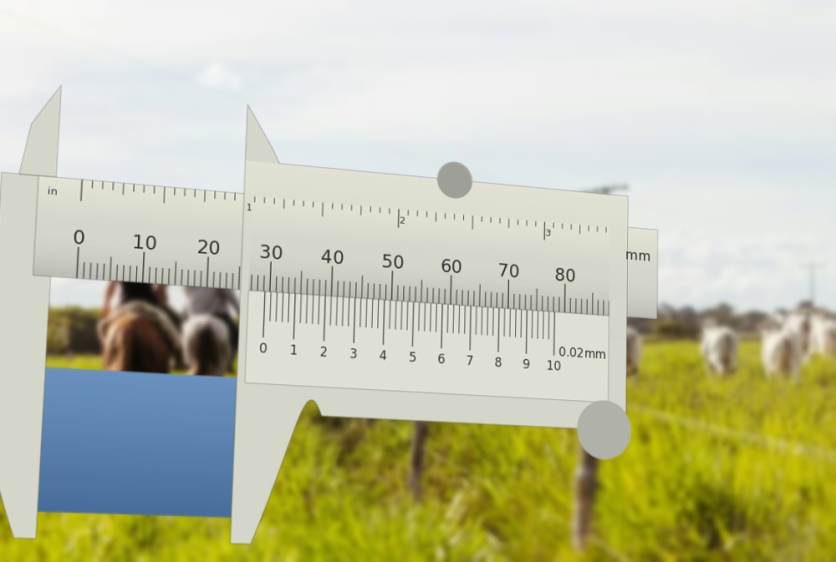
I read 29.2 mm
